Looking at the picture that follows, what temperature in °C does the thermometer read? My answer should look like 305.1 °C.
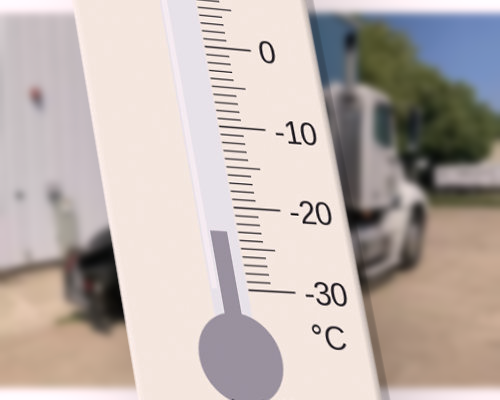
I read -23 °C
